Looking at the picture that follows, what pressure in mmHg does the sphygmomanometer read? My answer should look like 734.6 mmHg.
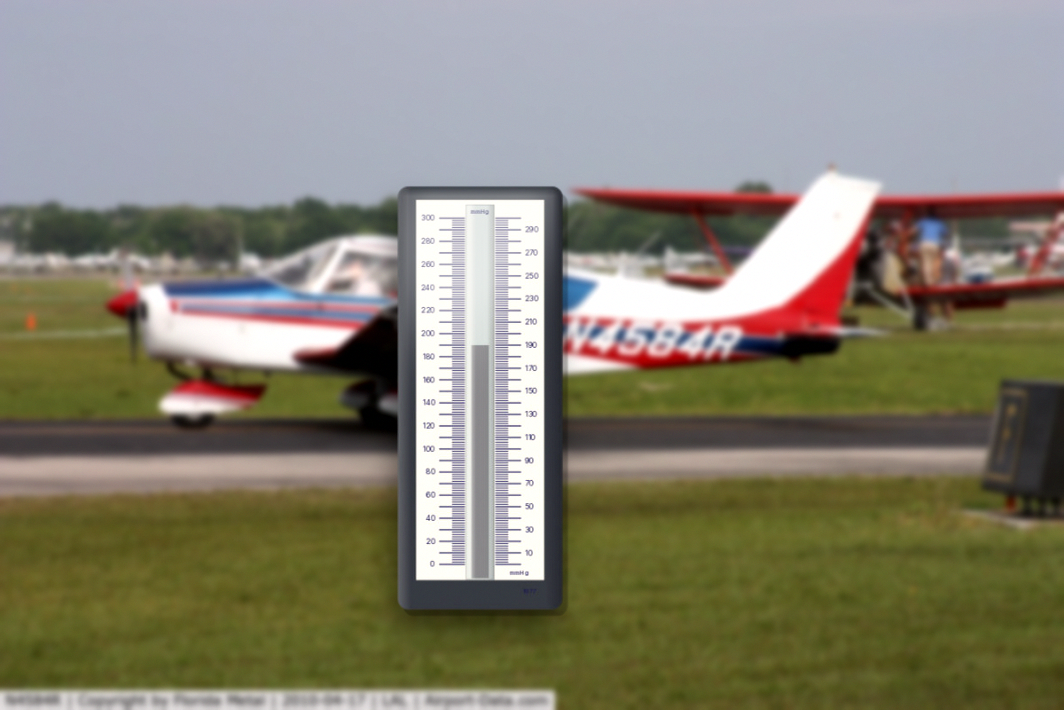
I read 190 mmHg
